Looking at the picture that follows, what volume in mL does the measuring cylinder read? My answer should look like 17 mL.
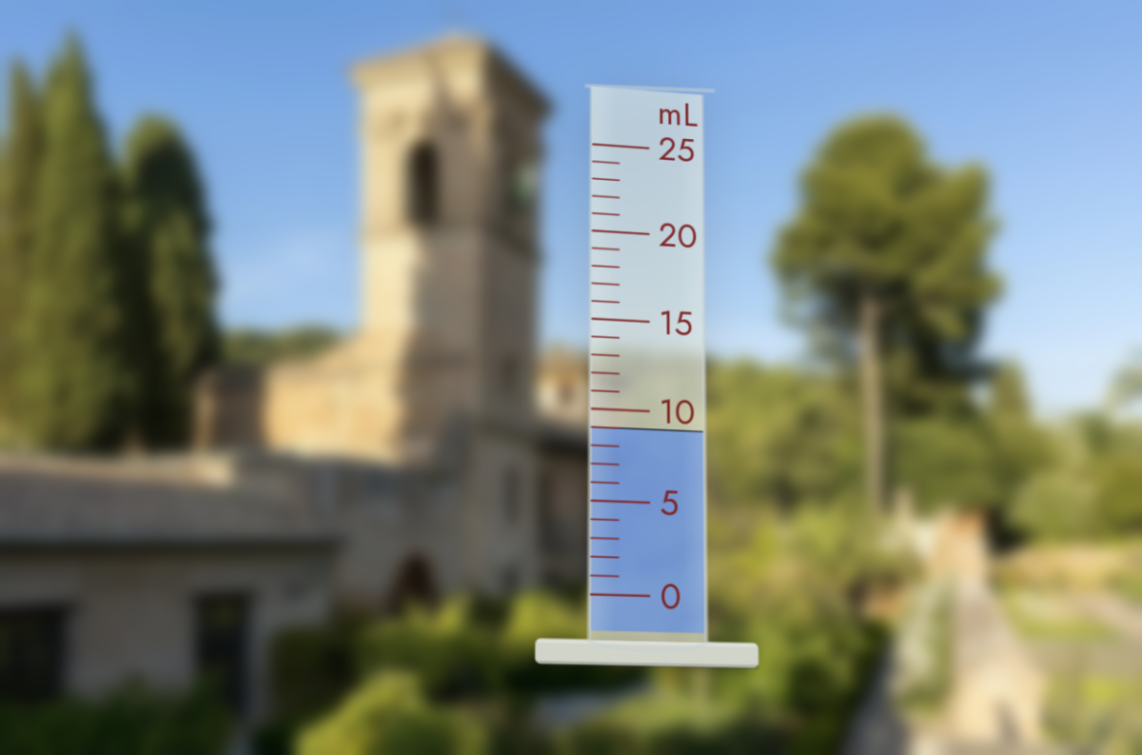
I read 9 mL
